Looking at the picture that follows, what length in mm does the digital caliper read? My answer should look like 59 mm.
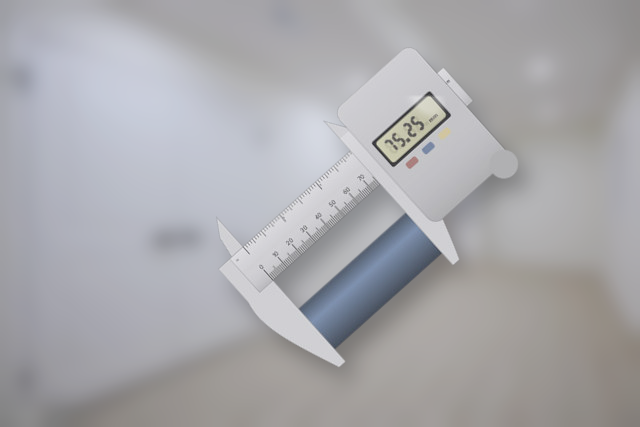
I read 75.25 mm
